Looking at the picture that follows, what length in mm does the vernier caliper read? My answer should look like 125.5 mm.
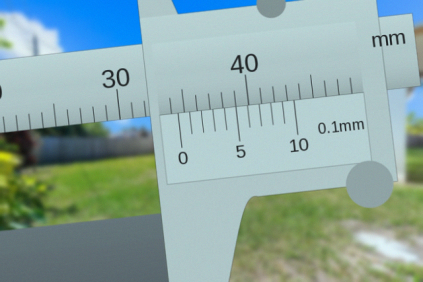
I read 34.5 mm
